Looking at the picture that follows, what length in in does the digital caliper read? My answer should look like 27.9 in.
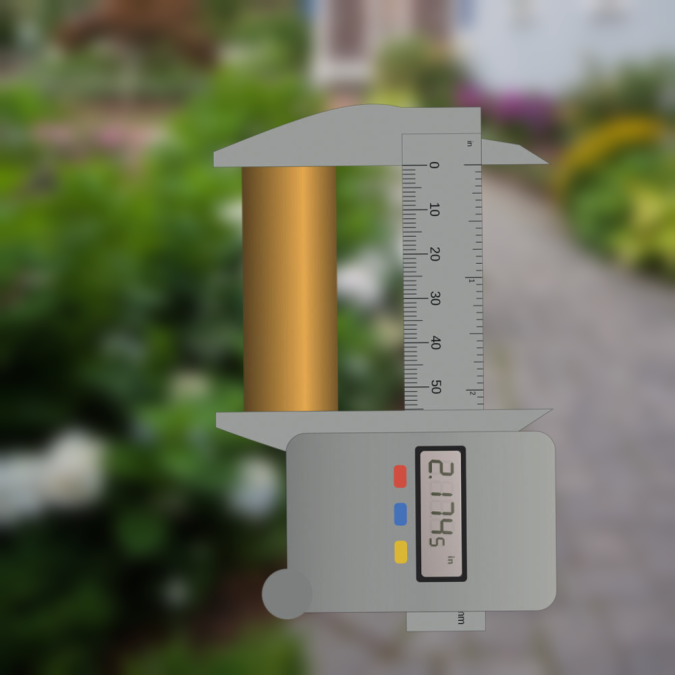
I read 2.1745 in
